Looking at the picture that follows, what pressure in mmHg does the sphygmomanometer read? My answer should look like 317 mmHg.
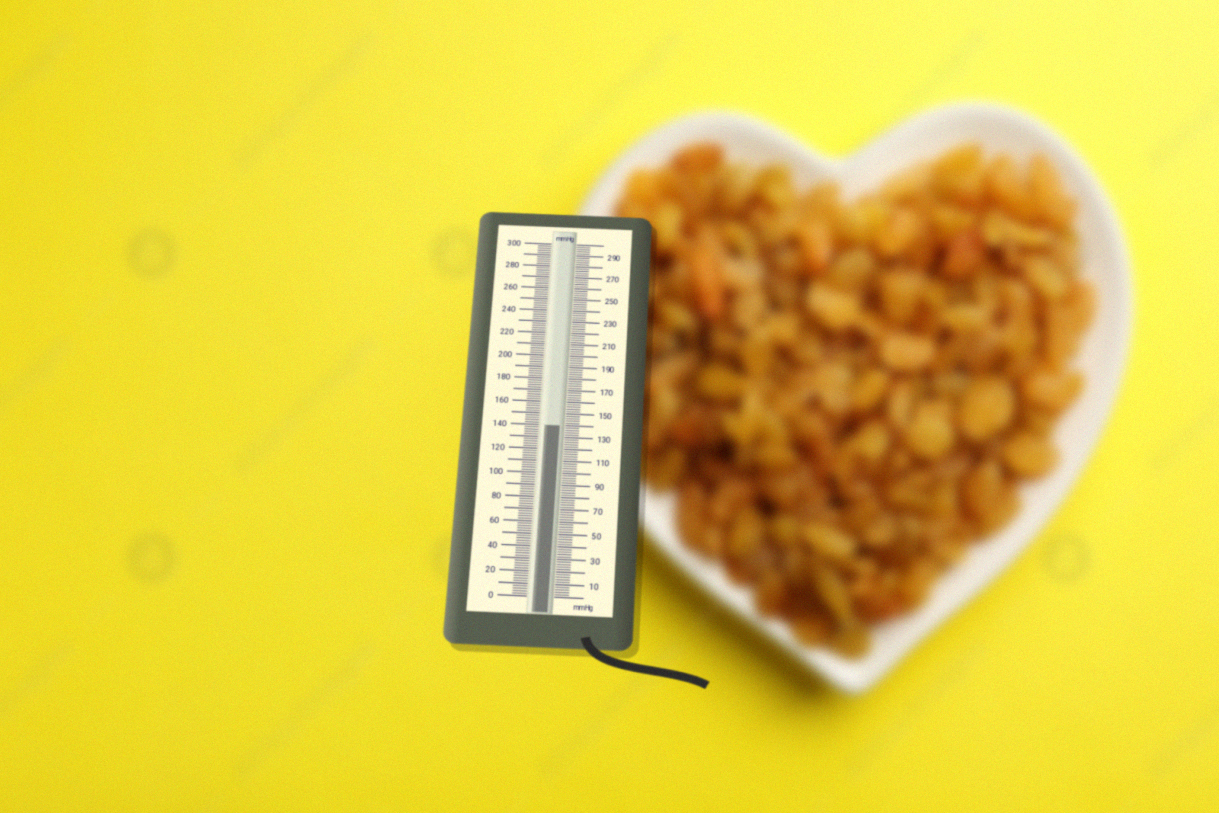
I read 140 mmHg
